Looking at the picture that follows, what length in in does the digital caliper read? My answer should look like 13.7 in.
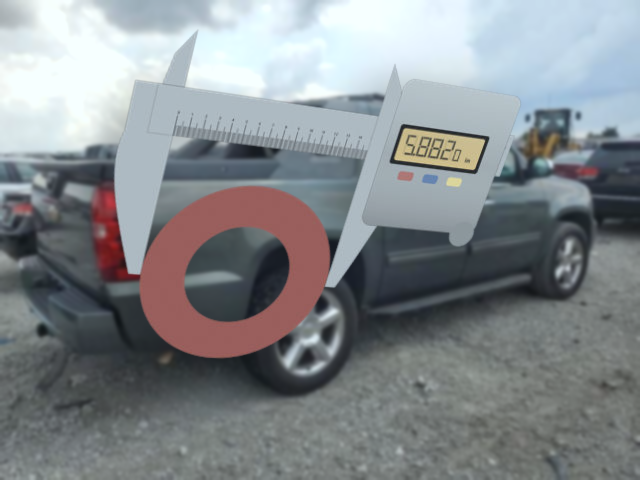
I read 5.8820 in
